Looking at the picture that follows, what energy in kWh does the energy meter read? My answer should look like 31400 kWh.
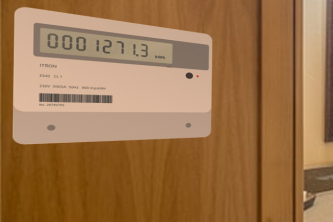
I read 1271.3 kWh
